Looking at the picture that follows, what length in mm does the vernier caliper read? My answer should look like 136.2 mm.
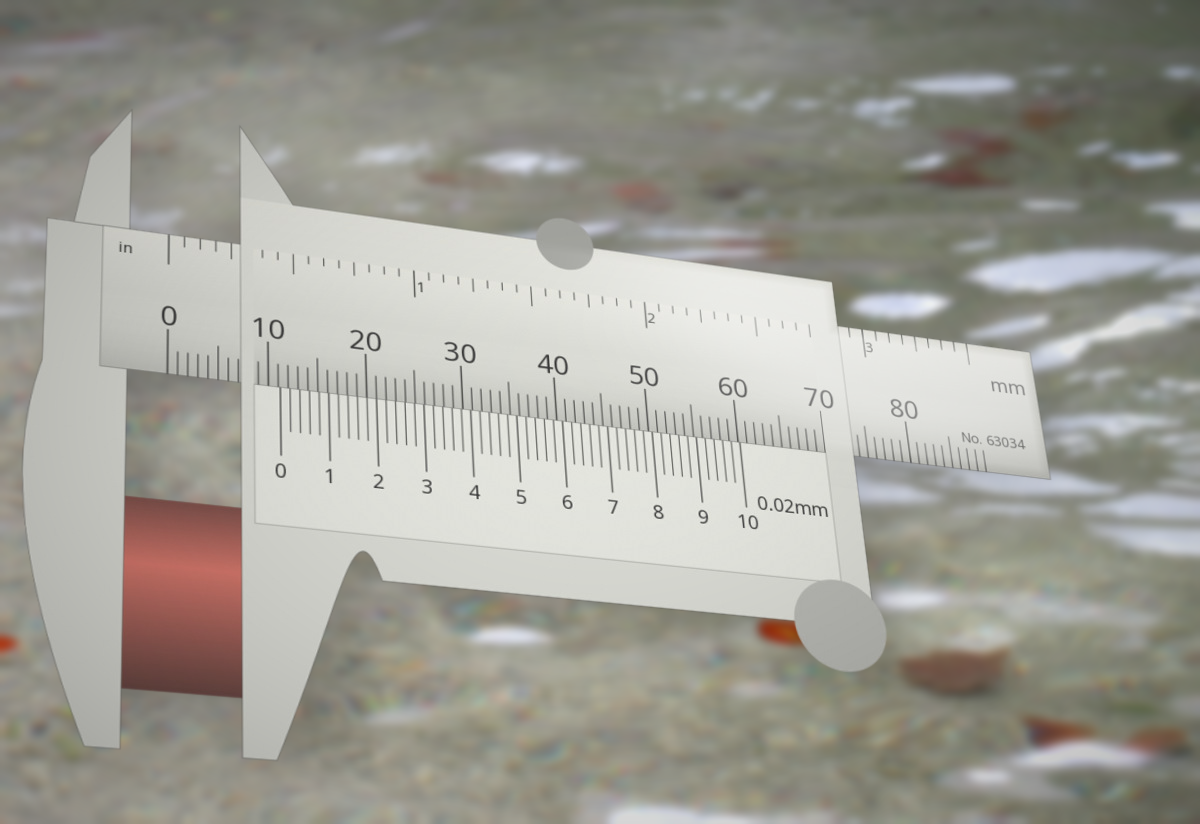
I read 11.2 mm
